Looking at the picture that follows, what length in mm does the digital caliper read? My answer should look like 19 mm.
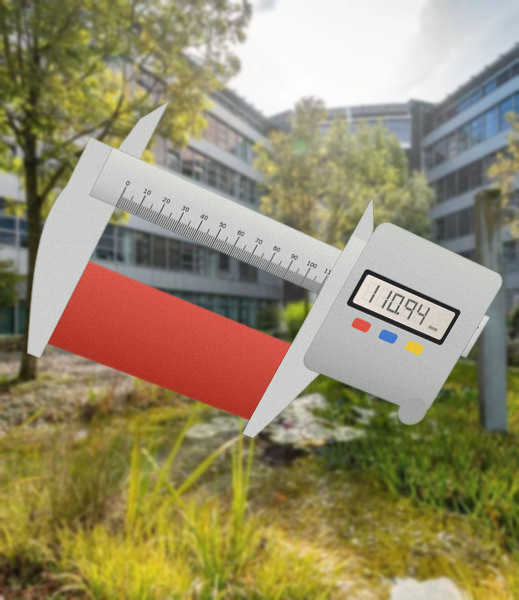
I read 110.94 mm
